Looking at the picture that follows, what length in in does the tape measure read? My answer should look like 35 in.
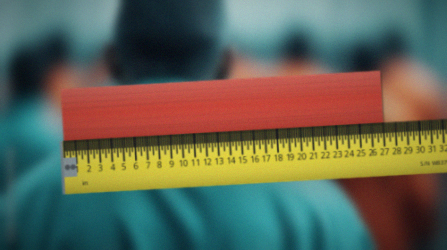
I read 27 in
